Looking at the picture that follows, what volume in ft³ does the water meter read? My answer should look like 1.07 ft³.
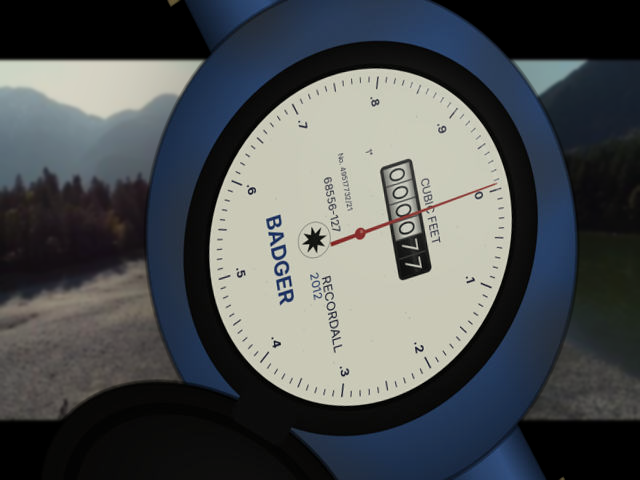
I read 76.99 ft³
